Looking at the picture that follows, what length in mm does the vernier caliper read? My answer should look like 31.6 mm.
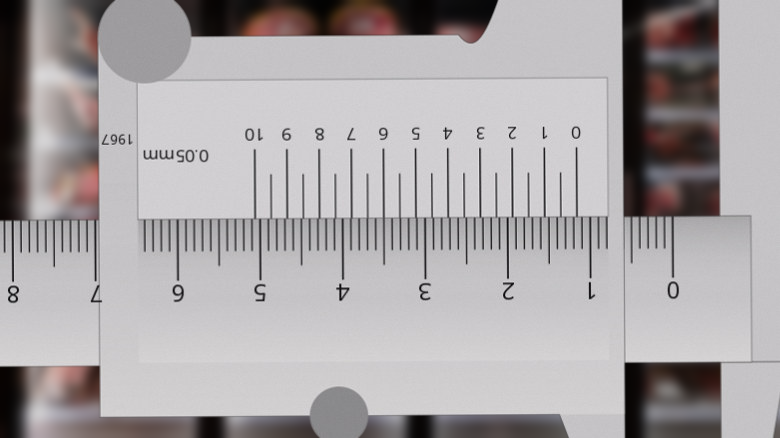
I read 11.6 mm
